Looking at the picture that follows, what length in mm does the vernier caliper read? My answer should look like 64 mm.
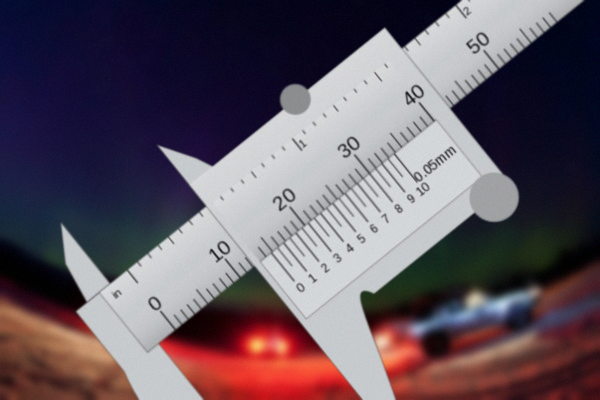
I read 14.8 mm
